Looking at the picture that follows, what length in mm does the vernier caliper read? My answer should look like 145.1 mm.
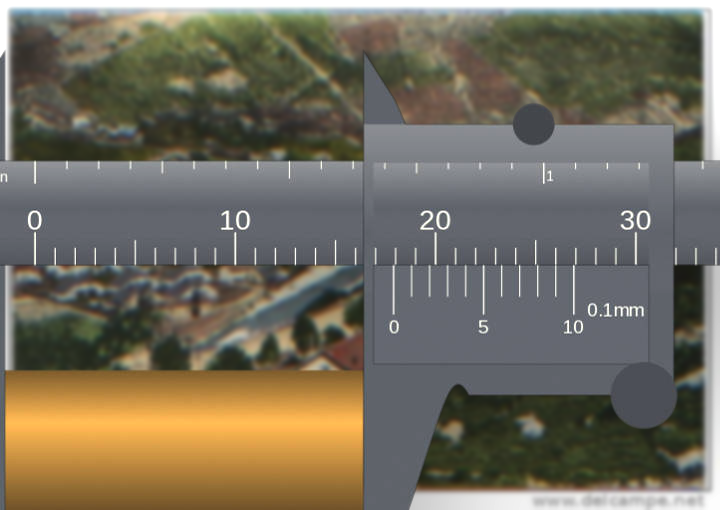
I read 17.9 mm
